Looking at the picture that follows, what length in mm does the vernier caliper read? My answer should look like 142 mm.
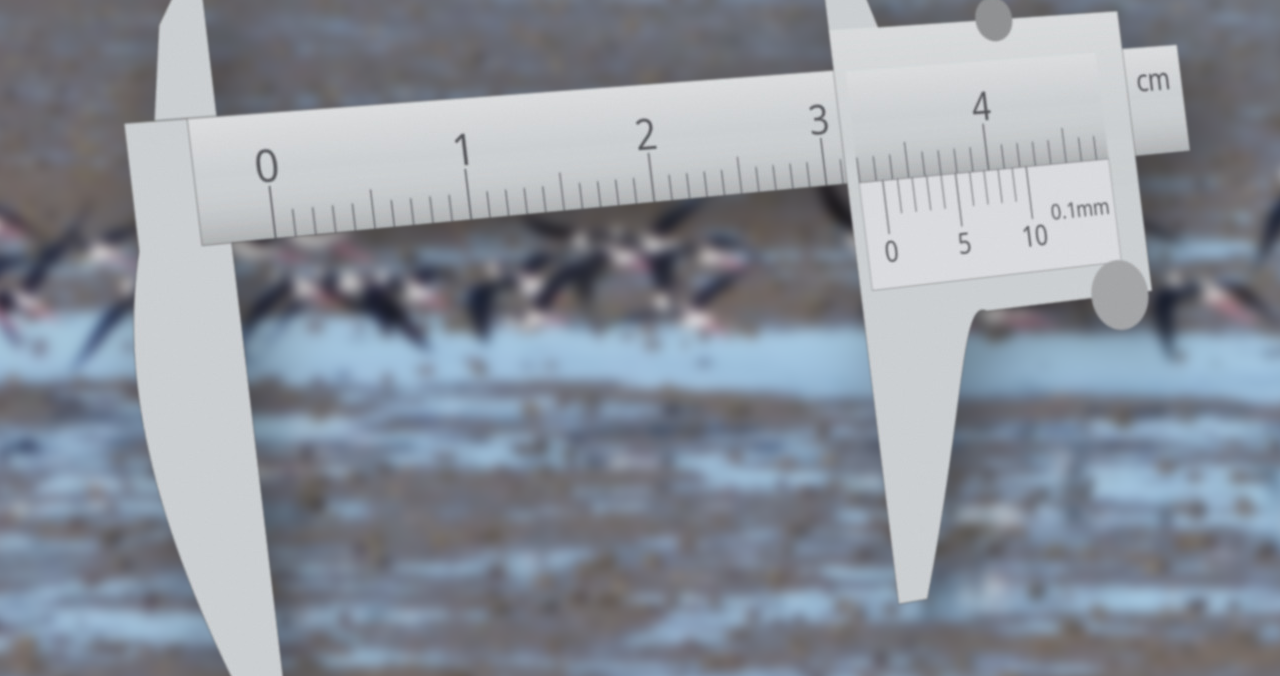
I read 33.4 mm
